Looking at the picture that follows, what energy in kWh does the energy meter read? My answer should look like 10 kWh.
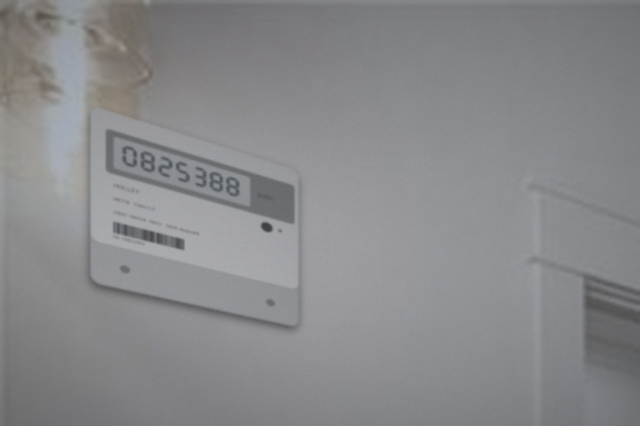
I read 825388 kWh
